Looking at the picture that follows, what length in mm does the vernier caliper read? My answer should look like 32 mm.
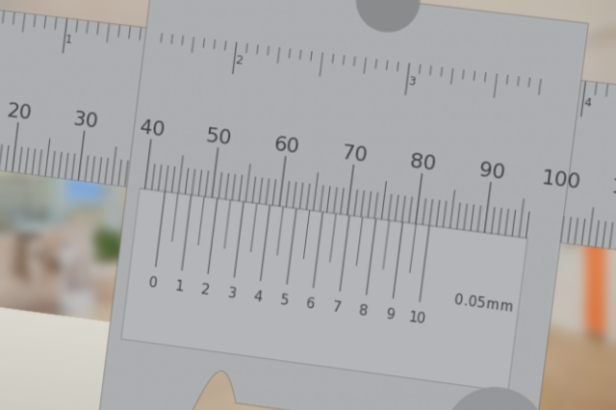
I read 43.0 mm
